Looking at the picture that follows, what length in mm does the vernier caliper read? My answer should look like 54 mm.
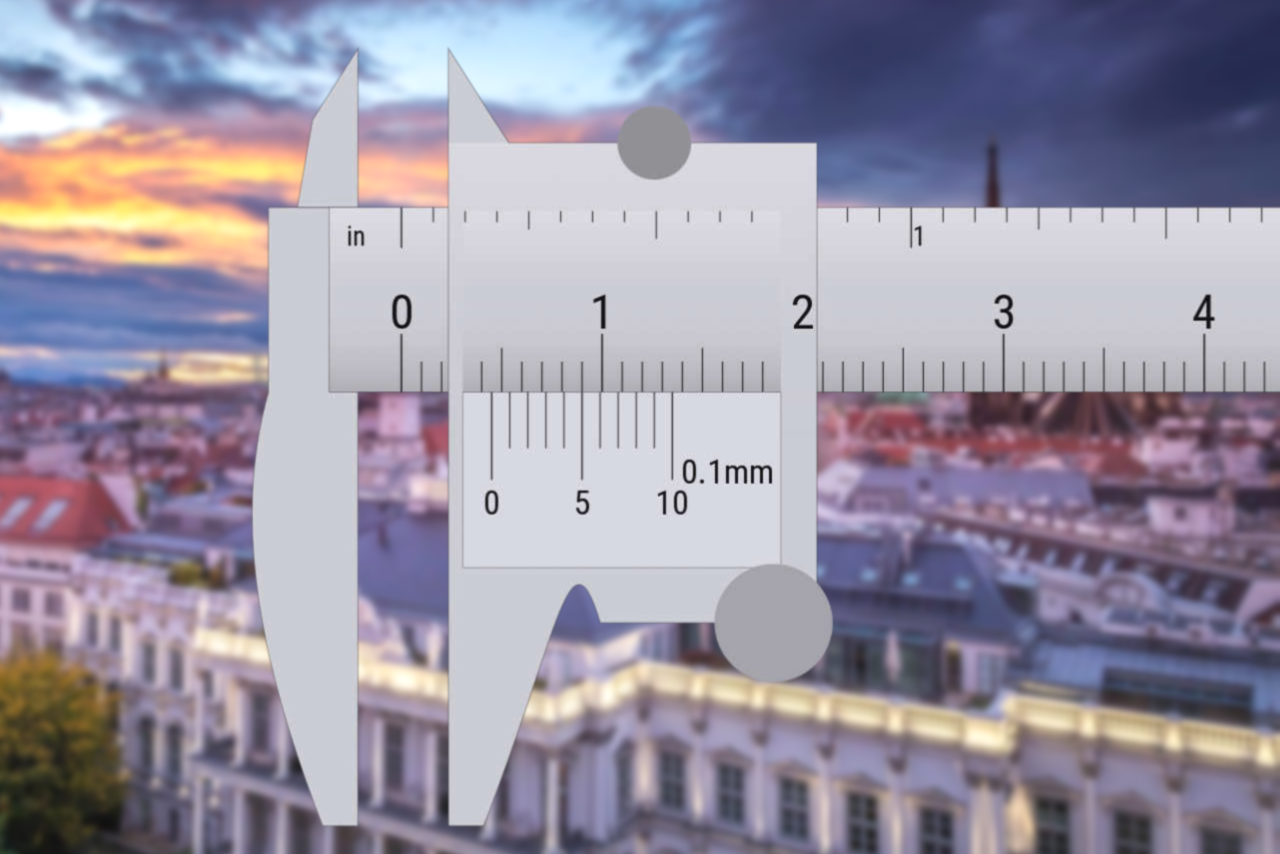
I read 4.5 mm
